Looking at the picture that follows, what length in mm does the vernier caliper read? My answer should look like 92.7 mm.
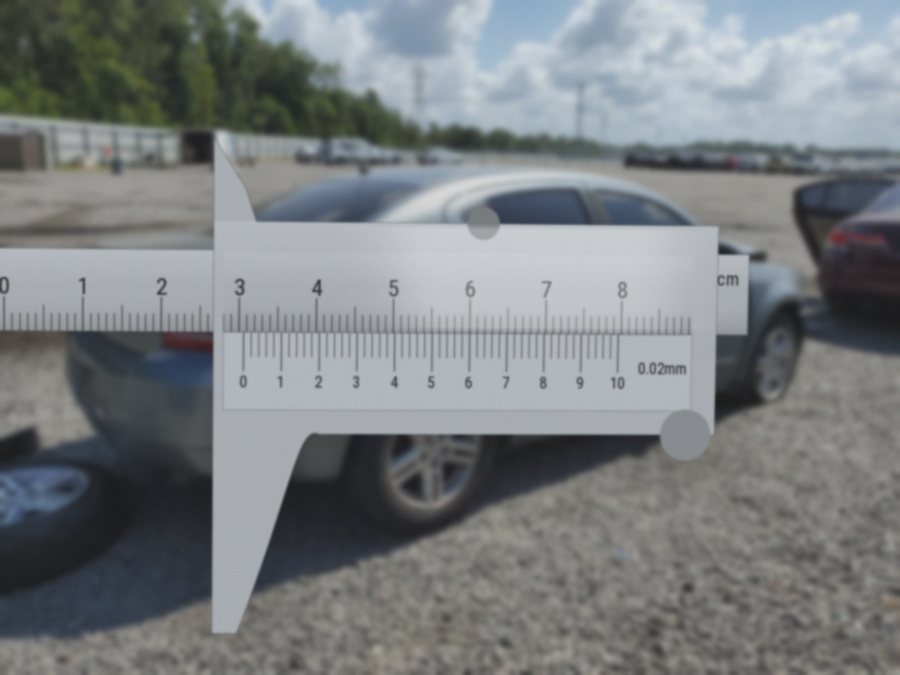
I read 30.6 mm
